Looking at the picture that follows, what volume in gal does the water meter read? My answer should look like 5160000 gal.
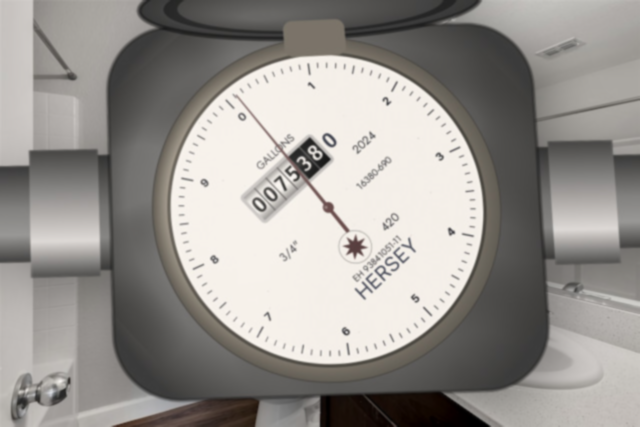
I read 75380.1 gal
